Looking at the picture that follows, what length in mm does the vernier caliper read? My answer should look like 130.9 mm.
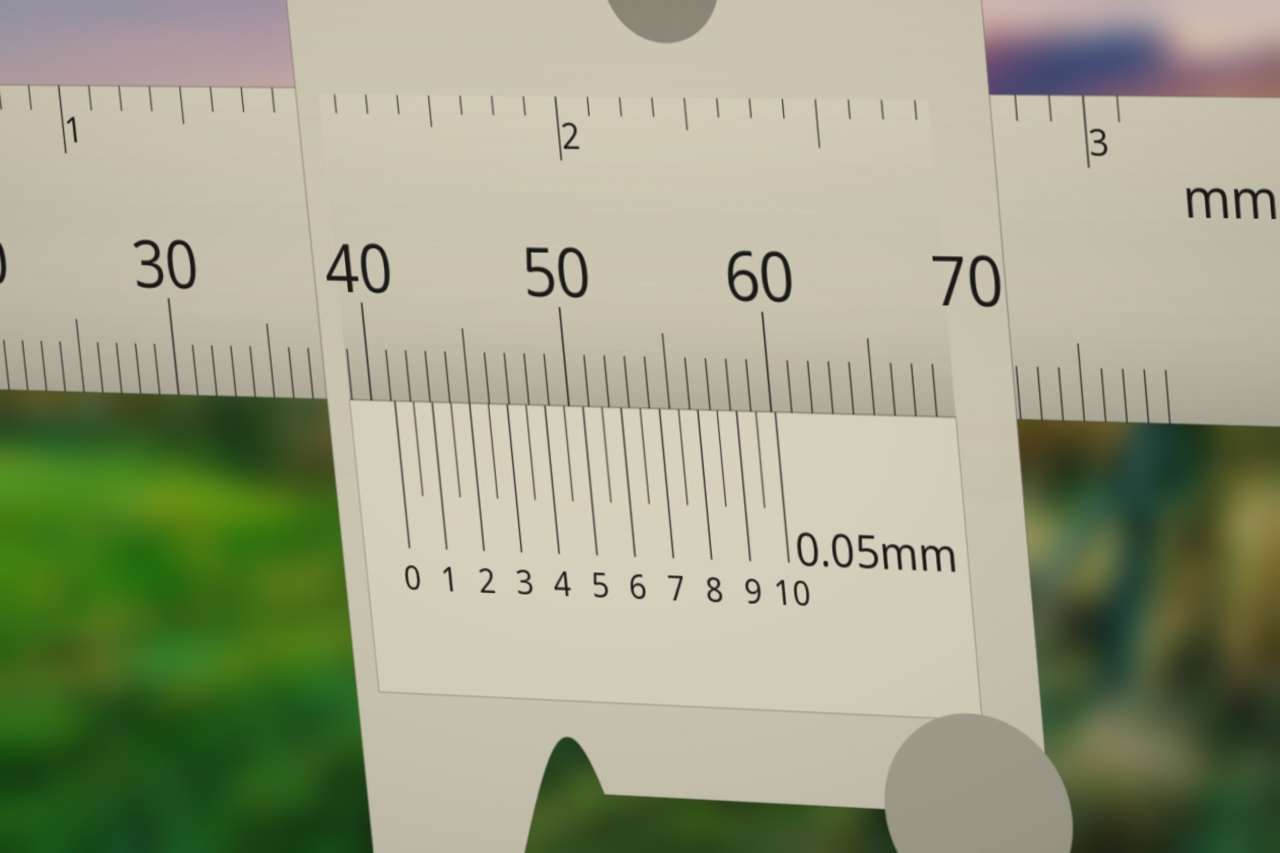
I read 41.2 mm
